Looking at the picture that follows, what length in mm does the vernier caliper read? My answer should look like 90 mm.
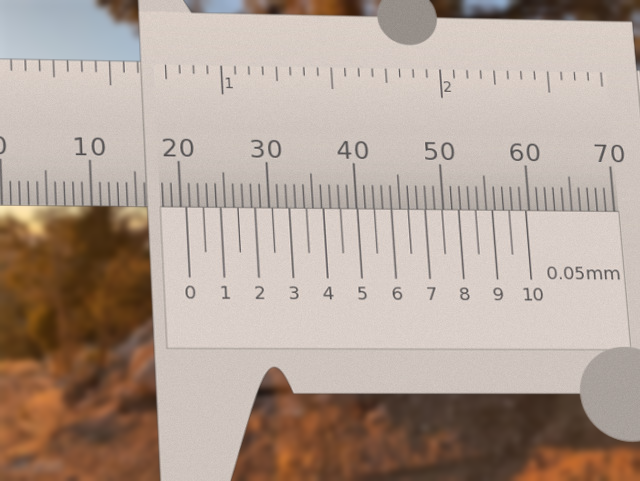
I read 20.6 mm
